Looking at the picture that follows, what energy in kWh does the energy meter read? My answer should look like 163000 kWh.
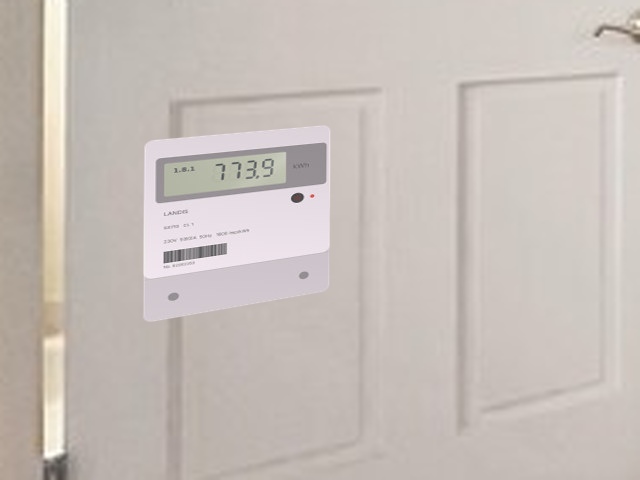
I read 773.9 kWh
